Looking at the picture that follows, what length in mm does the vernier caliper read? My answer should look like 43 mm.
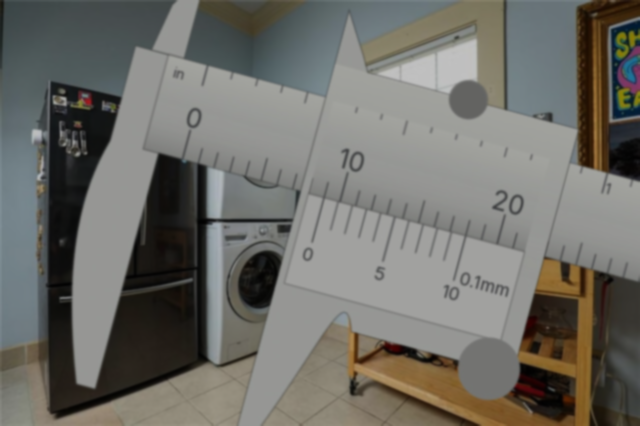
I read 9.0 mm
